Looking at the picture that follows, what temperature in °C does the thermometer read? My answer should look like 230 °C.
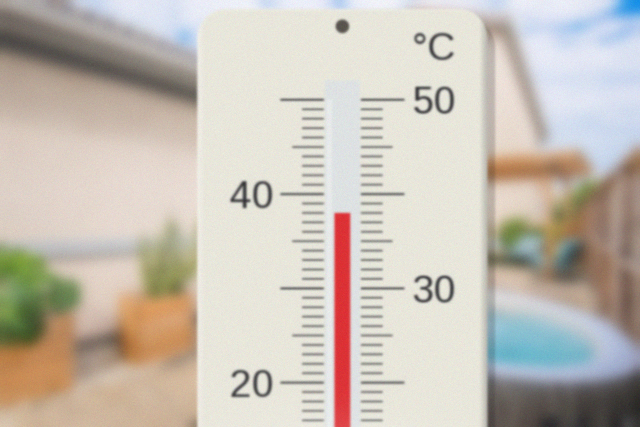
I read 38 °C
